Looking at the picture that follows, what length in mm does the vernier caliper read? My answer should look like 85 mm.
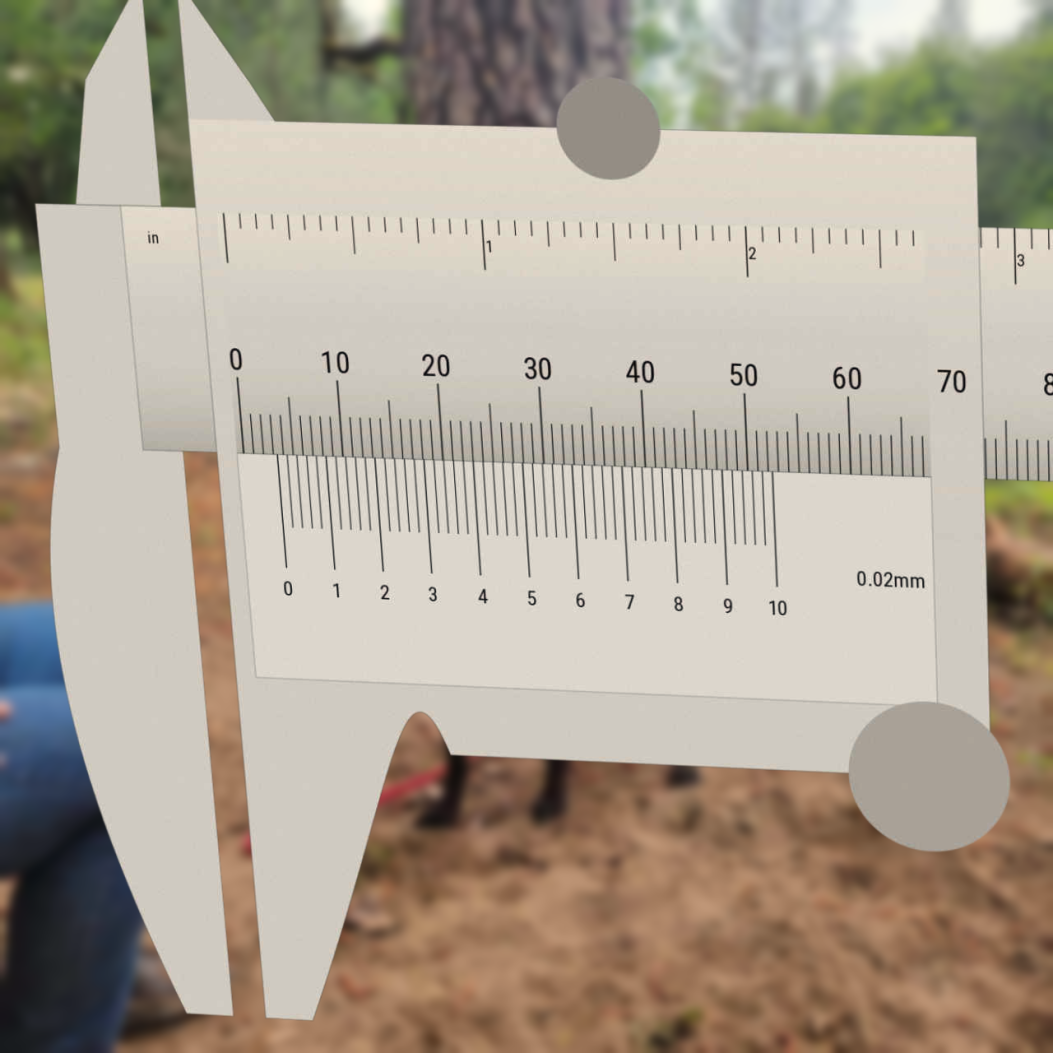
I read 3.4 mm
